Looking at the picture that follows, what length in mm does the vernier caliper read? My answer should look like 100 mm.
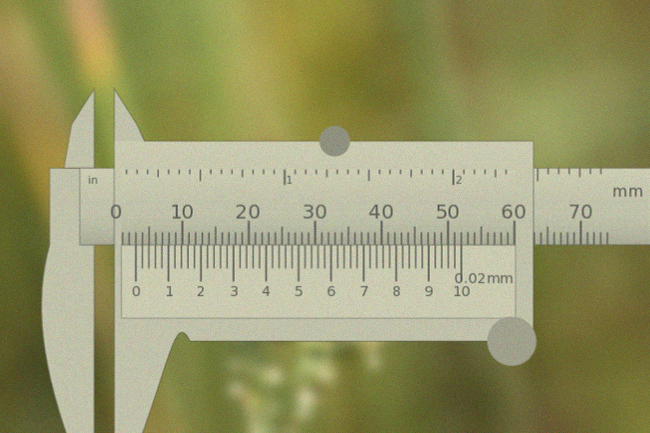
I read 3.0 mm
